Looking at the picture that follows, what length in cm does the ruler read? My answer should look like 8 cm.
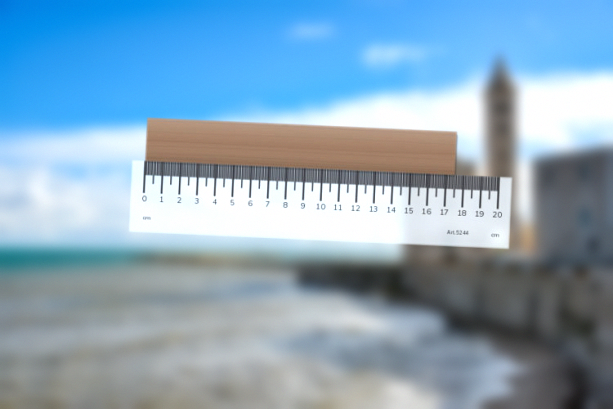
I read 17.5 cm
